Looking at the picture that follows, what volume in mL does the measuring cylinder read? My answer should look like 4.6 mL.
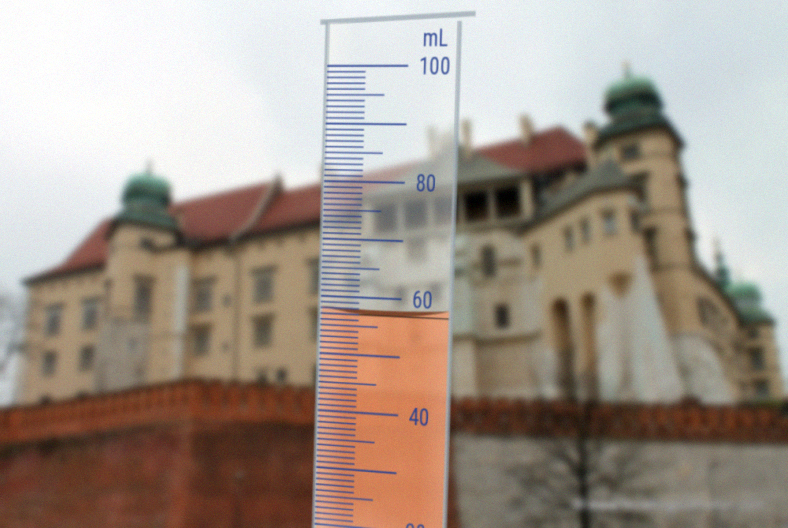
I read 57 mL
